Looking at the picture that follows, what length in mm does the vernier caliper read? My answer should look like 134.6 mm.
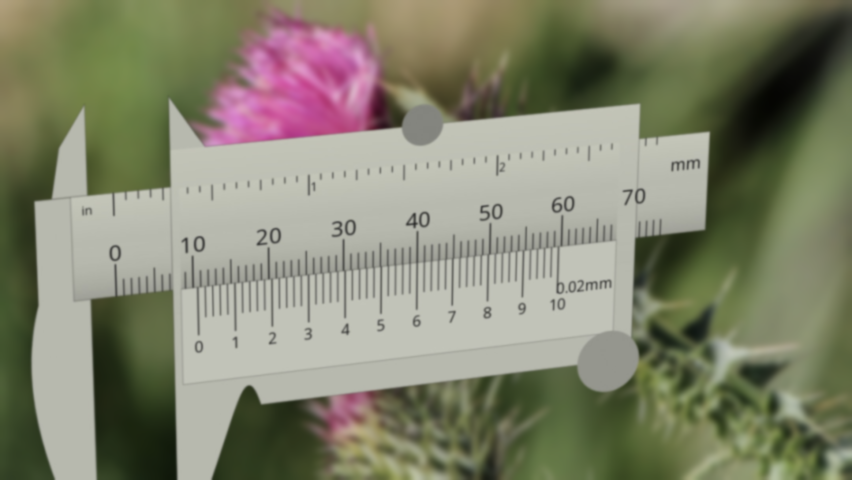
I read 10.6 mm
